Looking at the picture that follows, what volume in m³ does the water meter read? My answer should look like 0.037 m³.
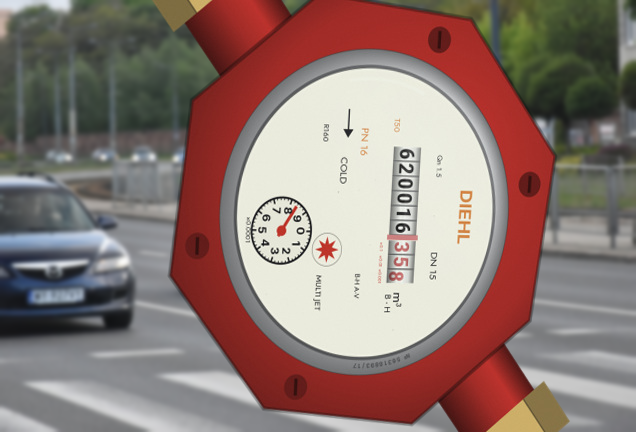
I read 620016.3578 m³
